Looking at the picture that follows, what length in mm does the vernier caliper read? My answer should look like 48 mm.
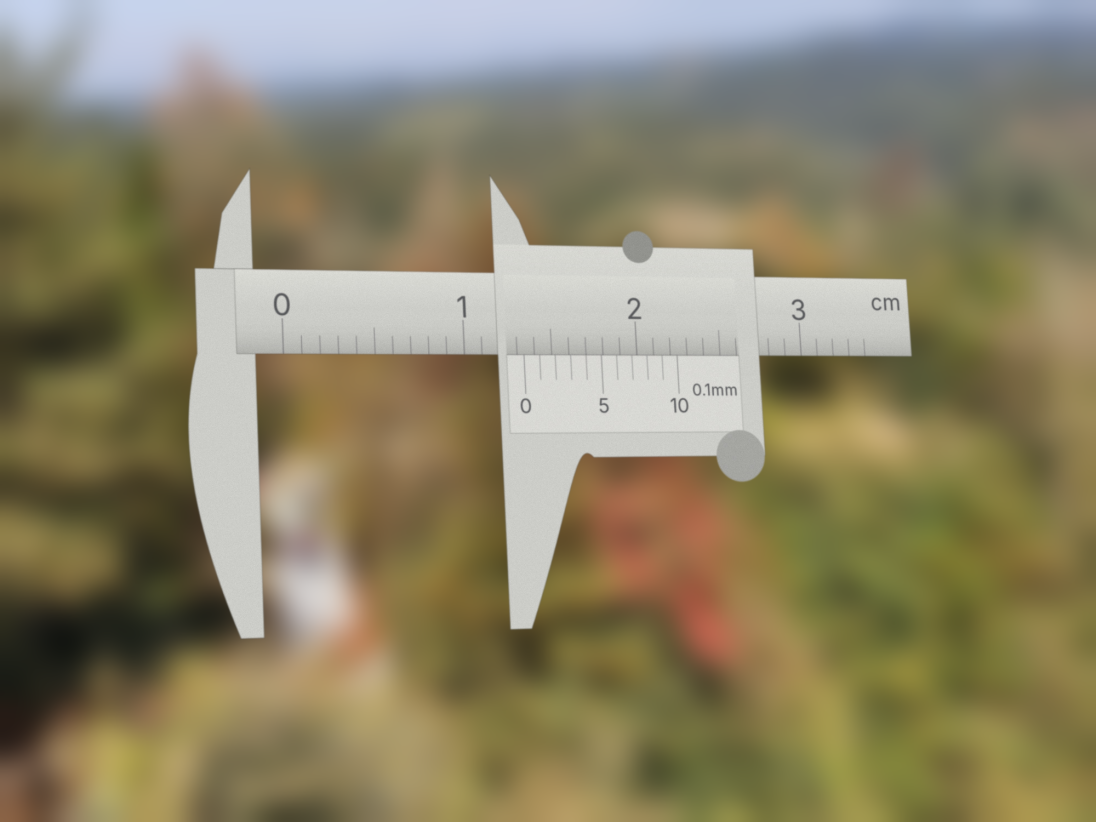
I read 13.4 mm
